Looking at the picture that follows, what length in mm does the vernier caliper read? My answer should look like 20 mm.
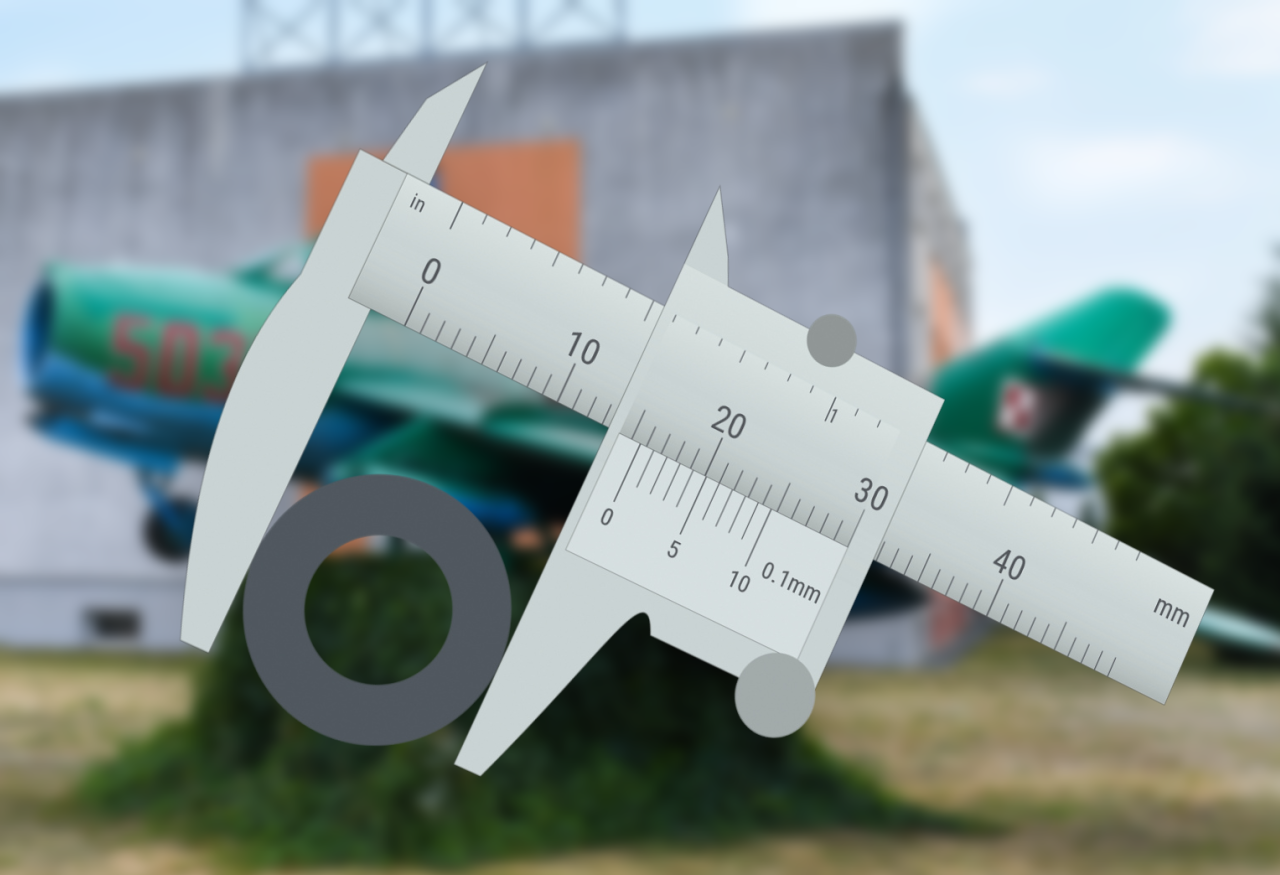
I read 15.6 mm
